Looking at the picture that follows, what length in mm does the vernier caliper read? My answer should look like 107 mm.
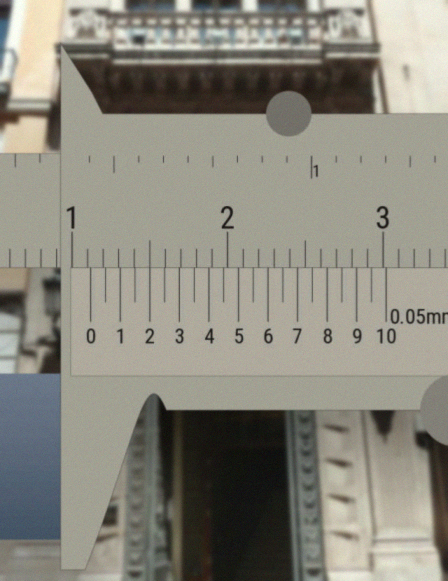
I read 11.2 mm
